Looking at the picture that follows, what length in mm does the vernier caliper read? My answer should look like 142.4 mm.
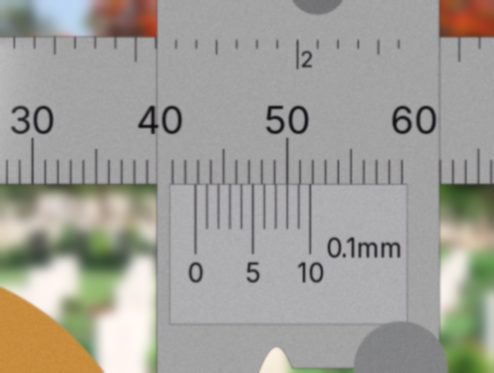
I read 42.8 mm
